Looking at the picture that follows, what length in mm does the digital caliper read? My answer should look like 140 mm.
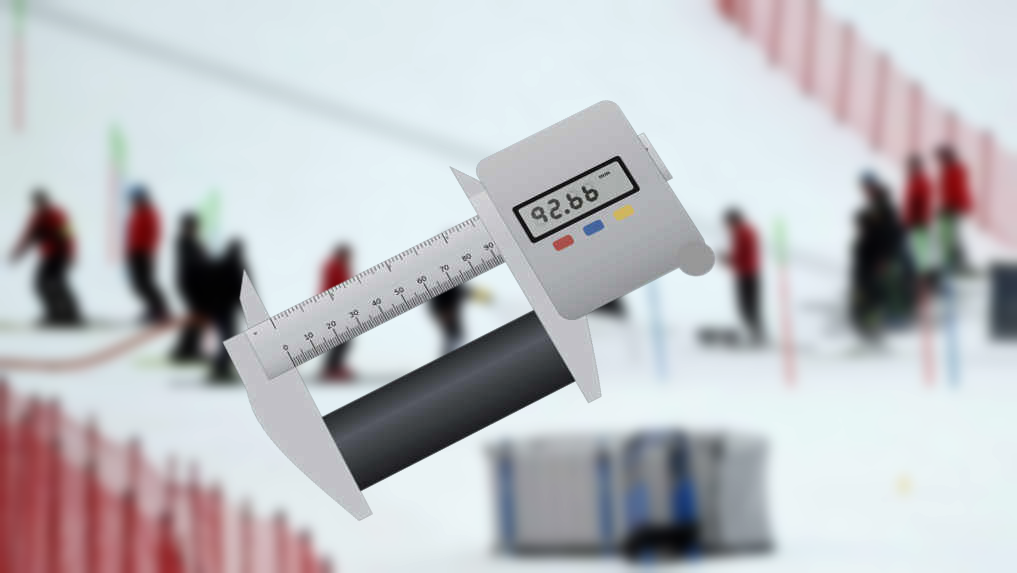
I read 92.66 mm
